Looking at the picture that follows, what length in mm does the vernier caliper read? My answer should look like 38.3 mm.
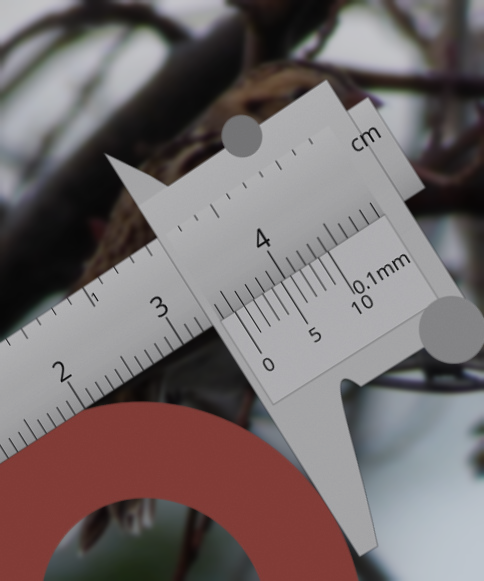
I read 35.1 mm
